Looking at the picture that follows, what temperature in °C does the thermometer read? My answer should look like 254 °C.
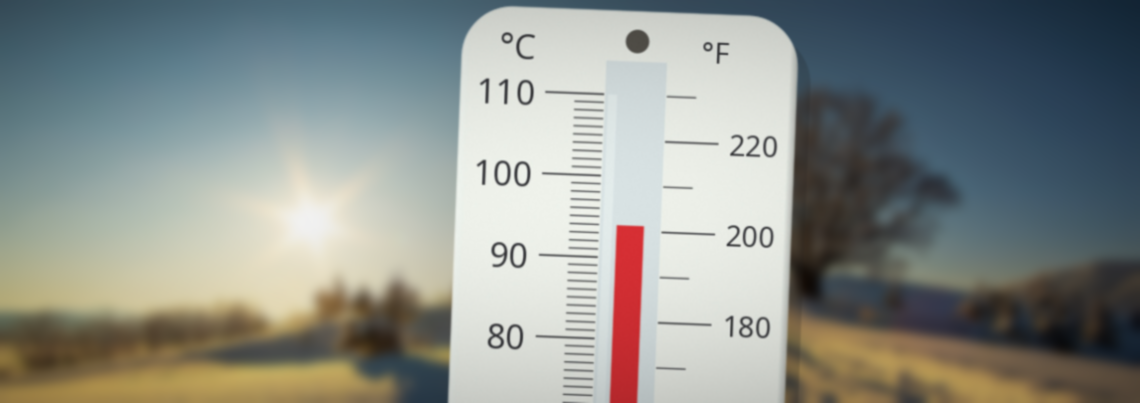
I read 94 °C
